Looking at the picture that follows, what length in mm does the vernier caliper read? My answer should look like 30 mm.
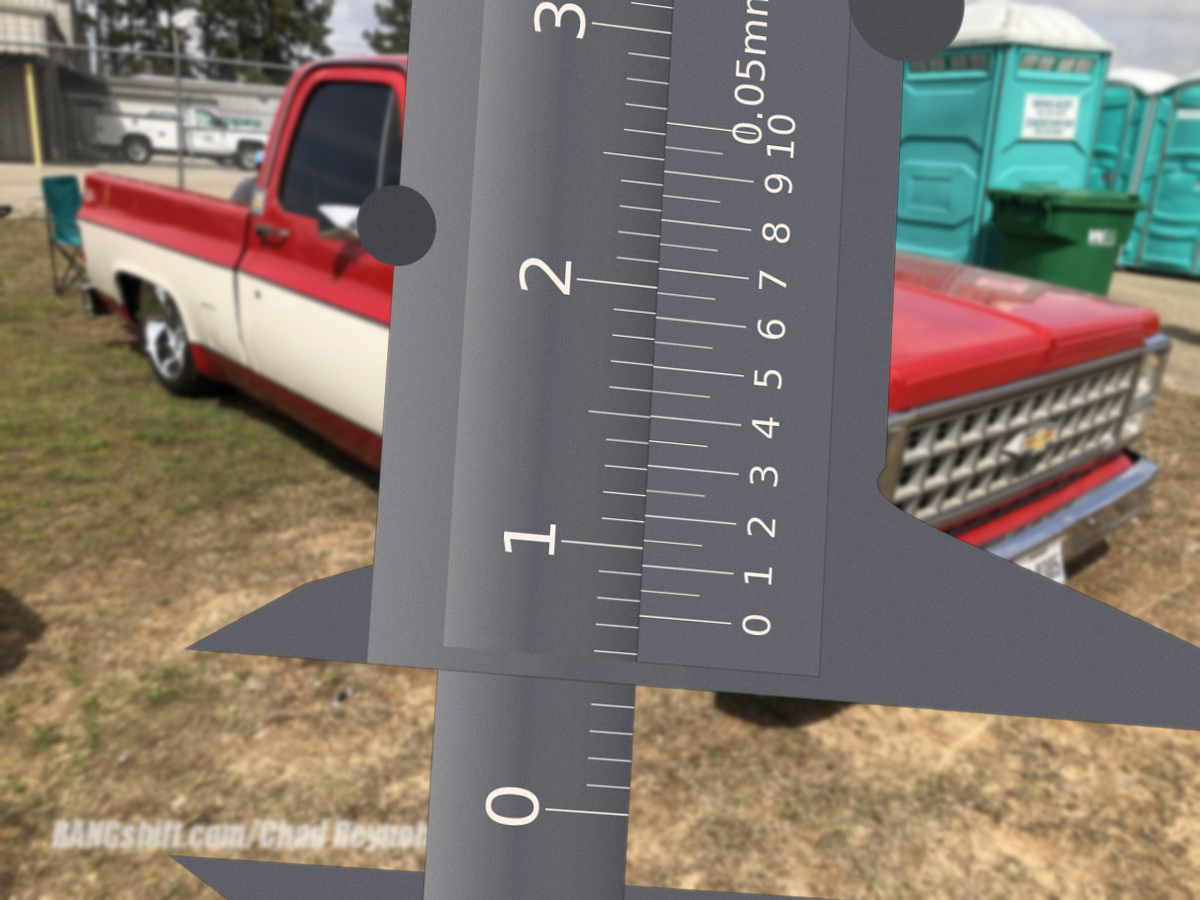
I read 7.45 mm
